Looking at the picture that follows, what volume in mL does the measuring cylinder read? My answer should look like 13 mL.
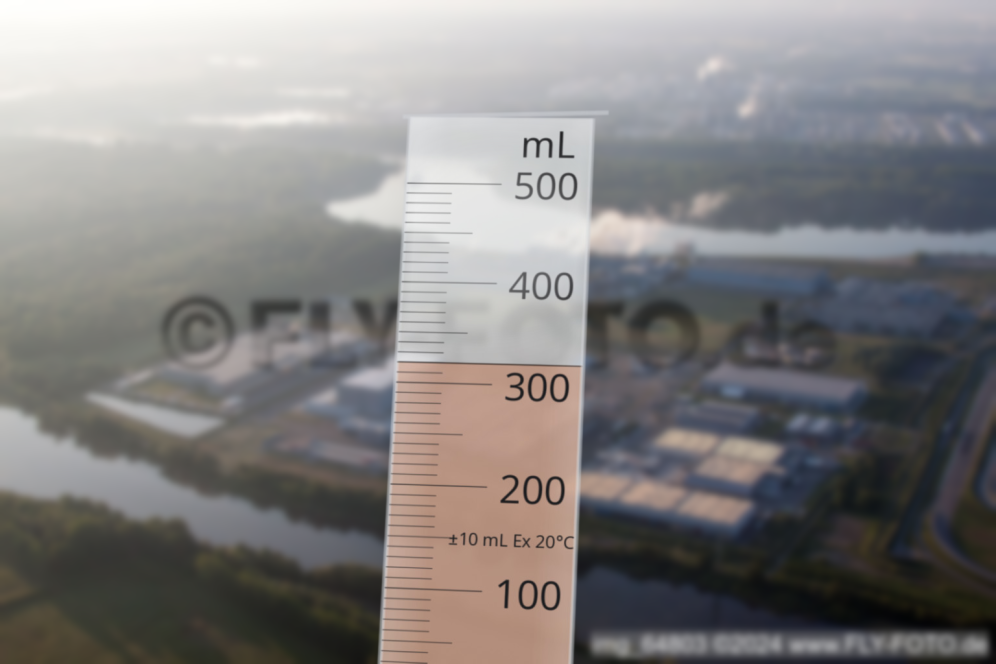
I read 320 mL
